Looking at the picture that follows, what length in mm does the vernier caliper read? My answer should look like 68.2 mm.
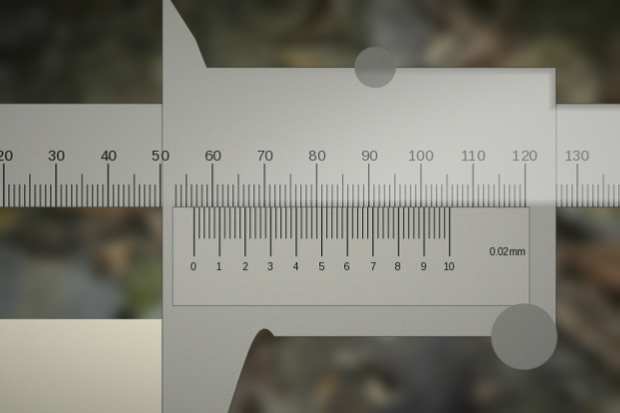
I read 56.5 mm
